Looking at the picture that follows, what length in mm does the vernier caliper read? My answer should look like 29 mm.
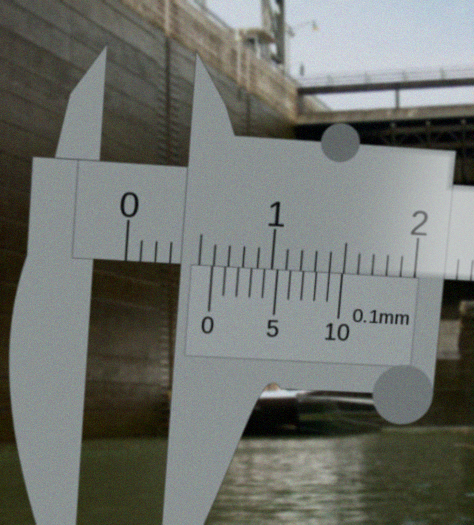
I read 5.9 mm
